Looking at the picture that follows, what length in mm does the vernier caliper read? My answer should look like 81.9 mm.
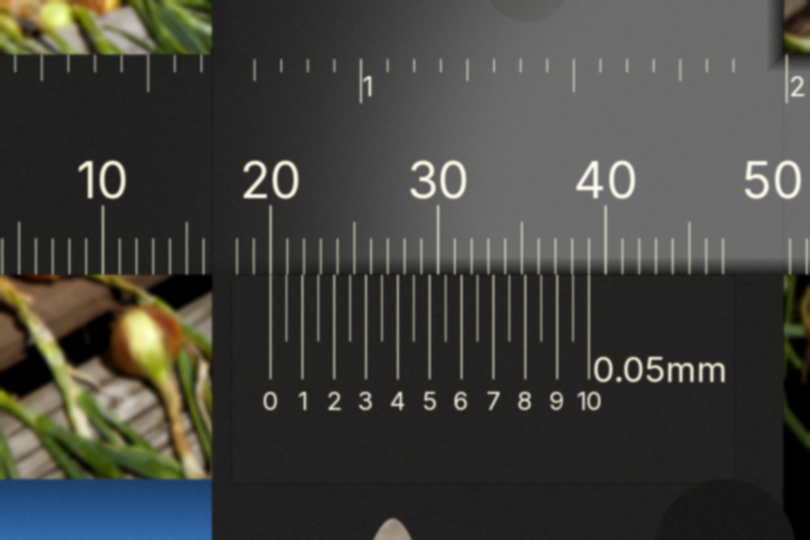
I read 20.0 mm
